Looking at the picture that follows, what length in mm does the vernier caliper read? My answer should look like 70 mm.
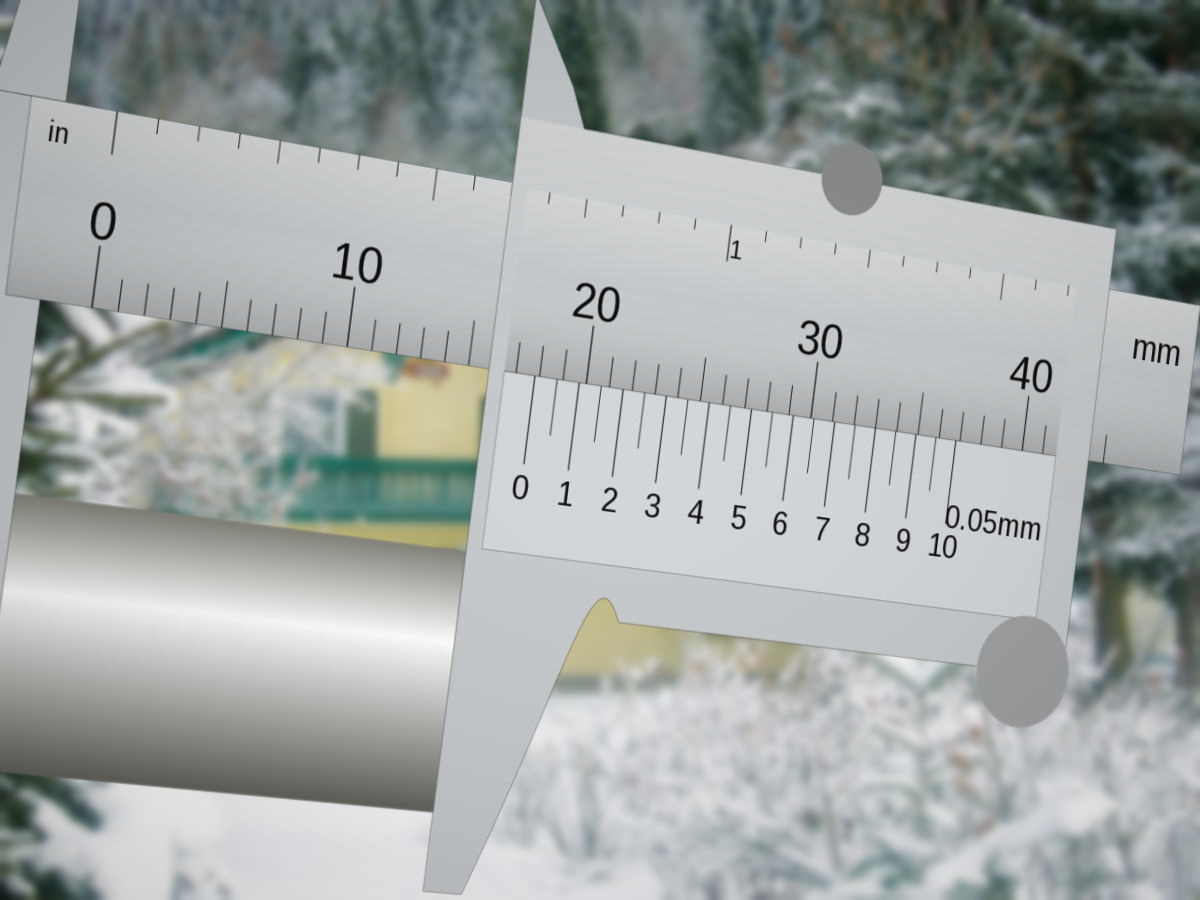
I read 17.8 mm
